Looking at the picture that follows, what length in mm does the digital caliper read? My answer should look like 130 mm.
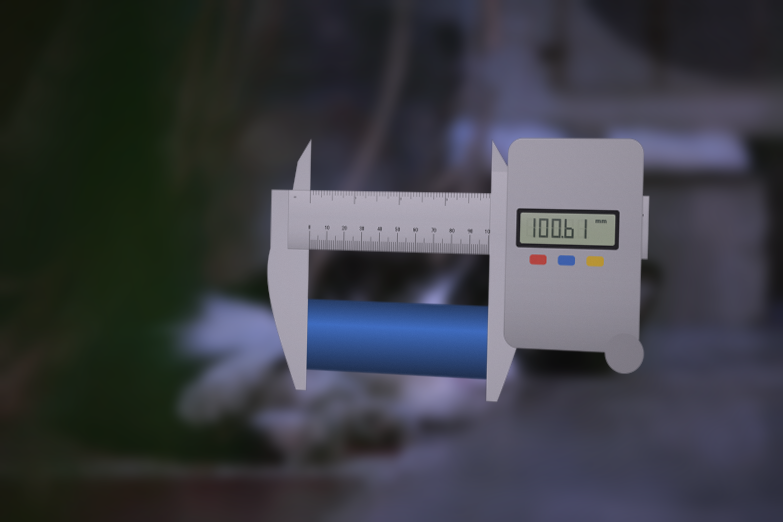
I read 100.61 mm
